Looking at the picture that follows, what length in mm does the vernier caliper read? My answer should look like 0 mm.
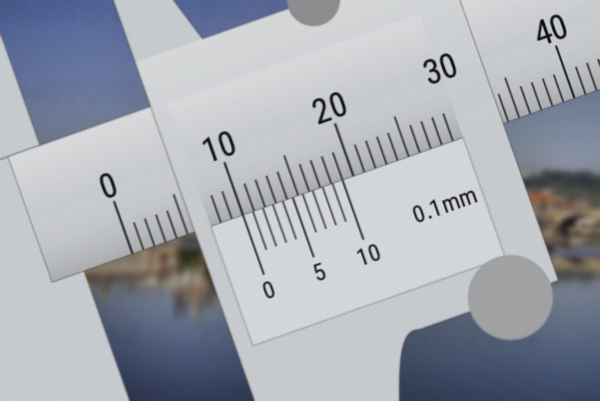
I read 10.0 mm
